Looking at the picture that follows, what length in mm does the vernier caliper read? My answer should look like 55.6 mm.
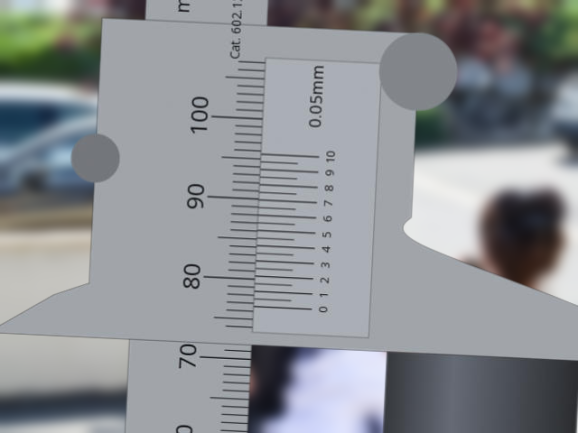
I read 76.6 mm
